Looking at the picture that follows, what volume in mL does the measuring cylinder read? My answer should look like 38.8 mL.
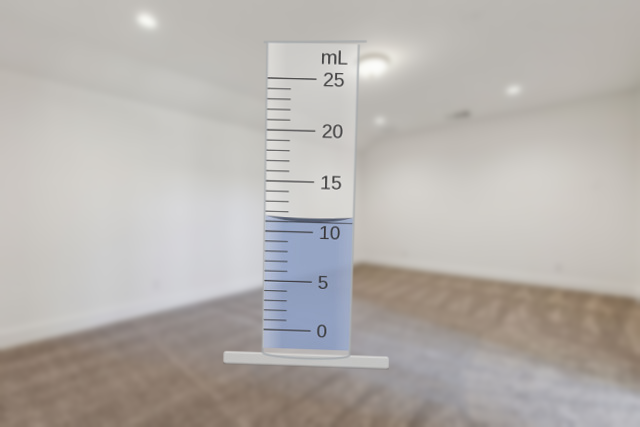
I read 11 mL
